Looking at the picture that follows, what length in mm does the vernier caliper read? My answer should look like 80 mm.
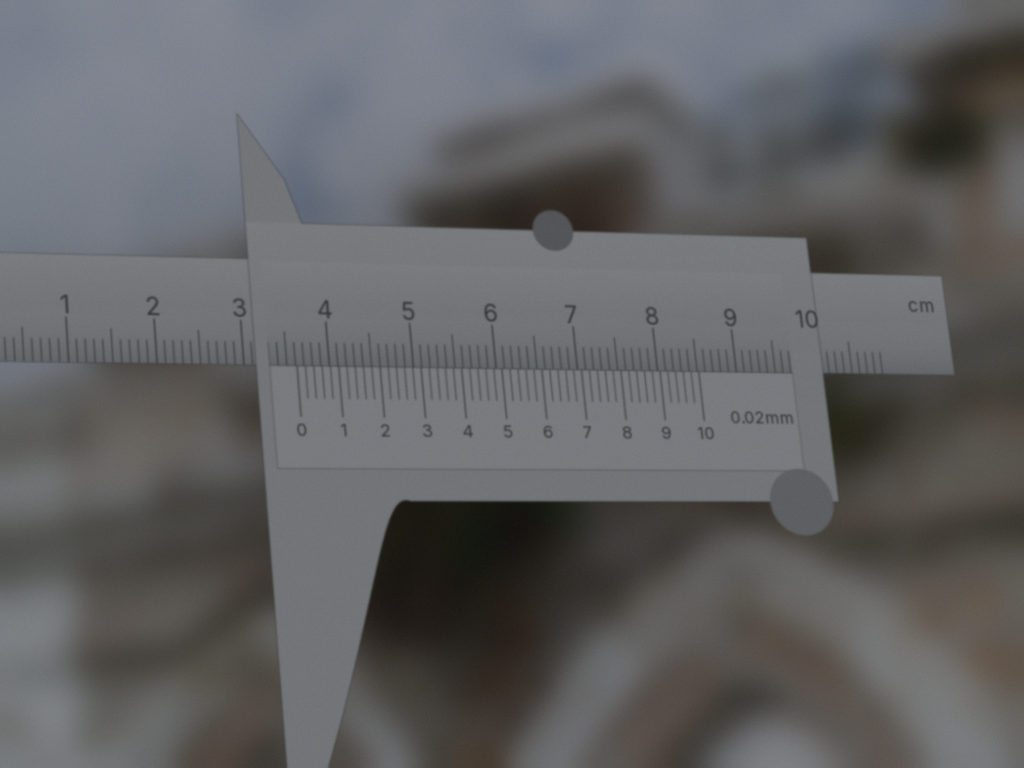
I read 36.2 mm
